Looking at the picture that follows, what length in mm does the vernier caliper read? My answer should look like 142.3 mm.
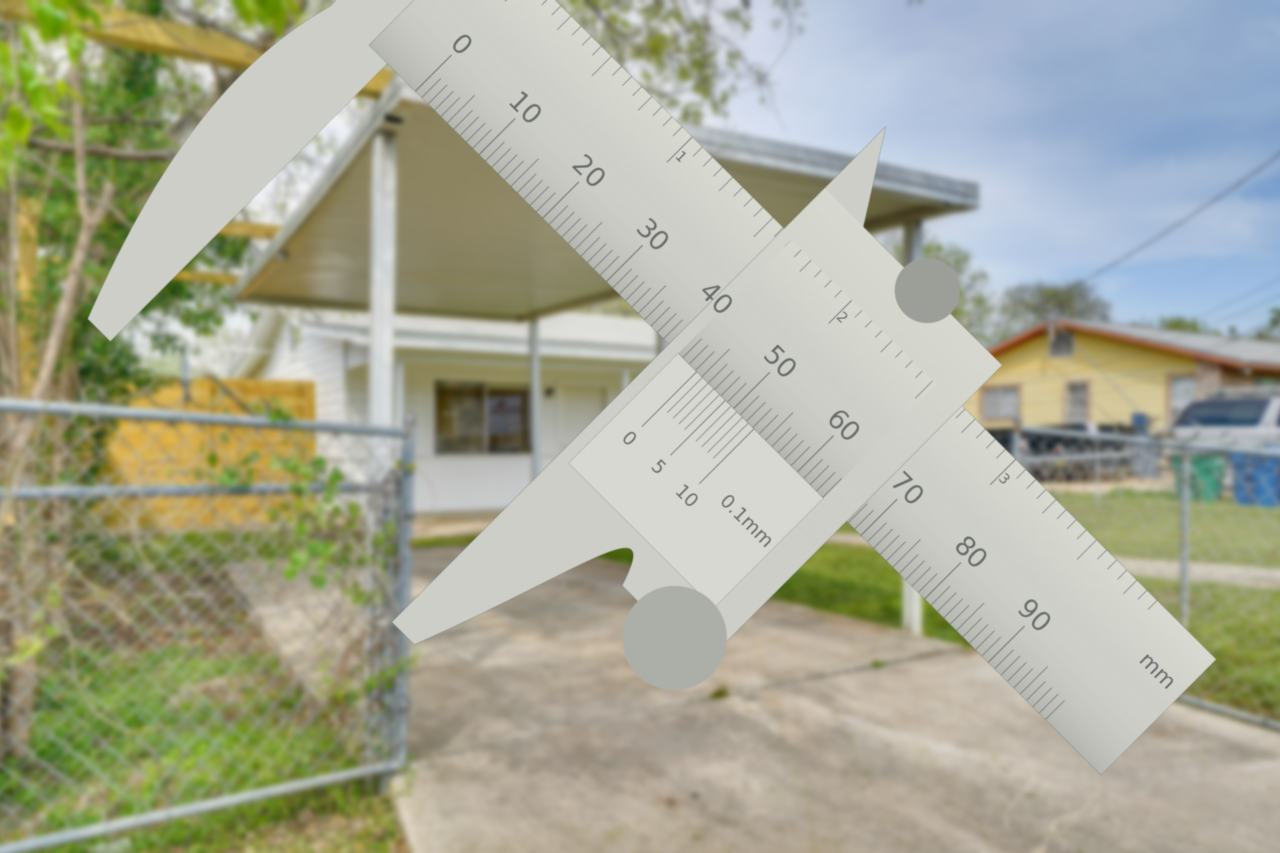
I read 44.2 mm
